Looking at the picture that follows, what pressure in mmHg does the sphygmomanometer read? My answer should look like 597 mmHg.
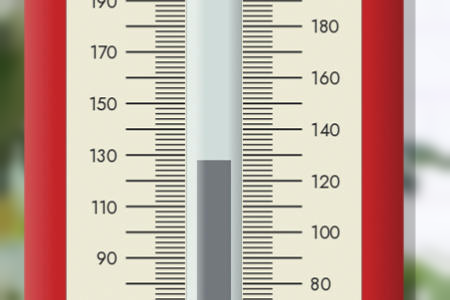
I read 128 mmHg
